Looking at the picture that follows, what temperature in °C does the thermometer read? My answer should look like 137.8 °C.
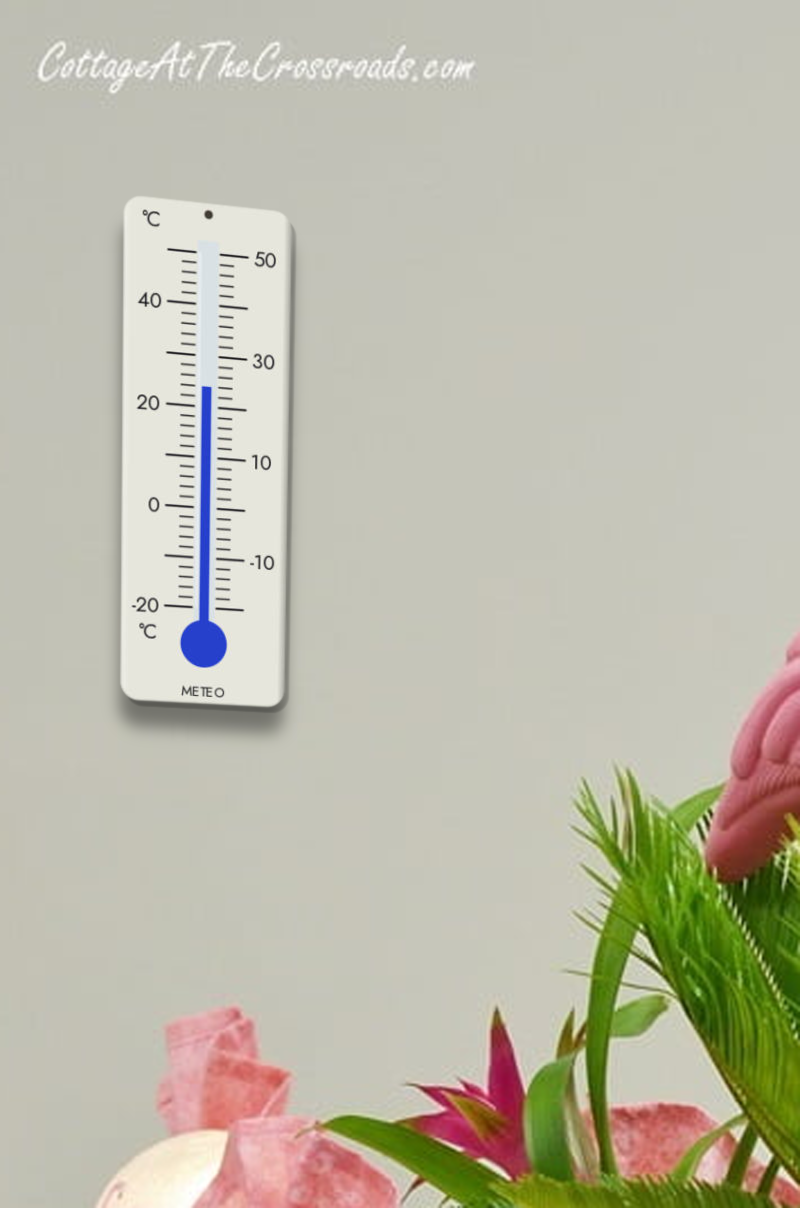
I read 24 °C
